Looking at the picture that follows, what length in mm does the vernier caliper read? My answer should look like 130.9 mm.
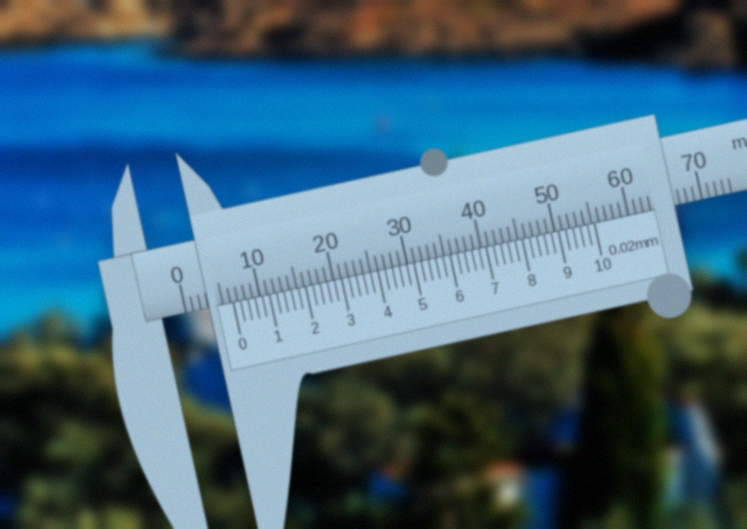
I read 6.4 mm
